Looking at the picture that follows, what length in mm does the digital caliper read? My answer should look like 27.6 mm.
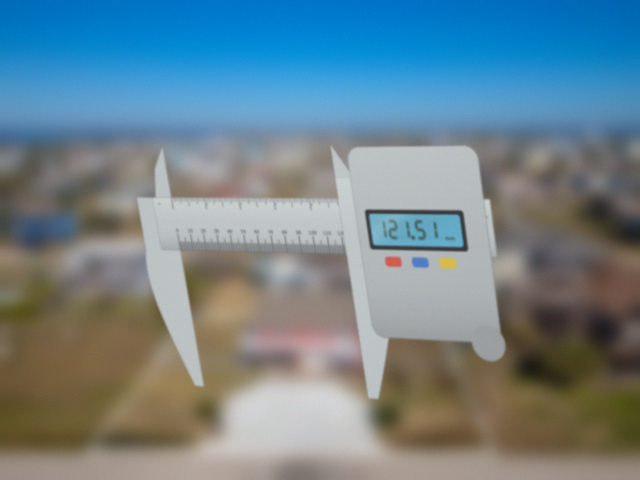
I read 121.51 mm
